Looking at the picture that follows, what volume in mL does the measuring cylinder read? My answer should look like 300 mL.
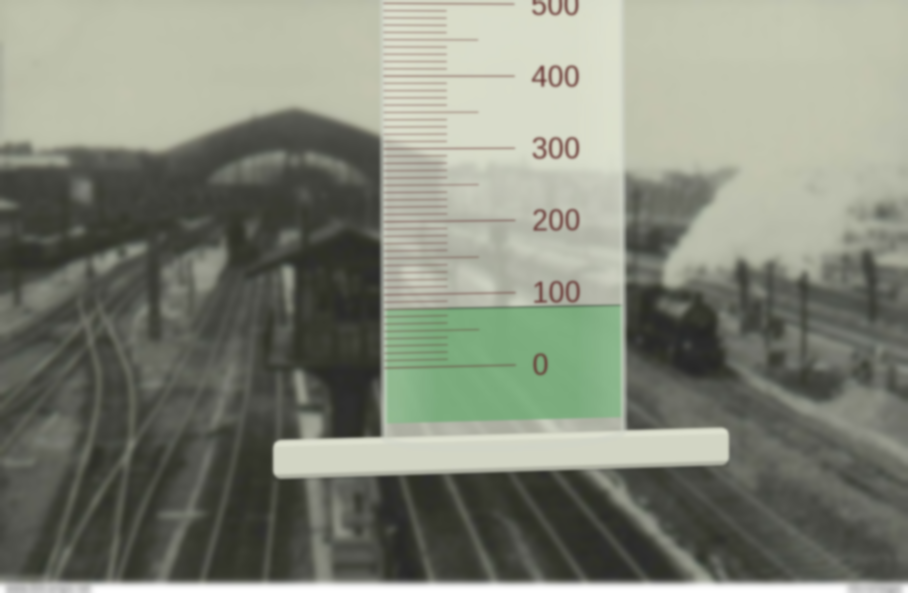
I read 80 mL
